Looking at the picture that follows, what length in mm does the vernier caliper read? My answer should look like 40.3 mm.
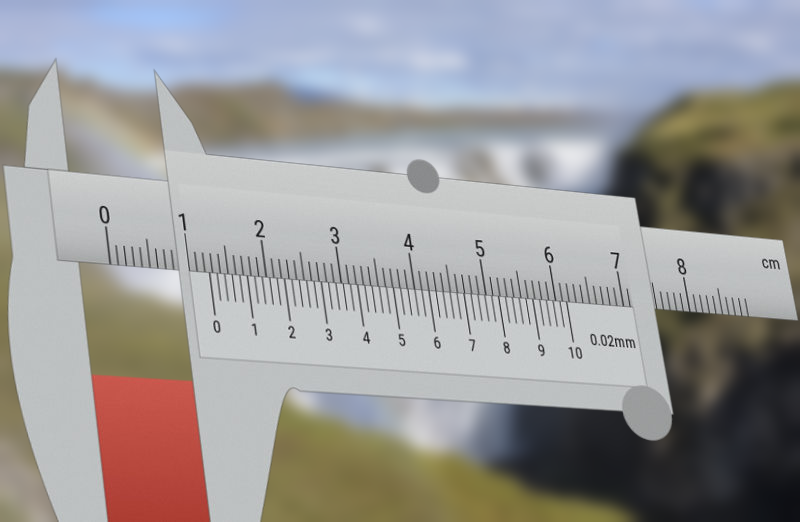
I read 12.6 mm
